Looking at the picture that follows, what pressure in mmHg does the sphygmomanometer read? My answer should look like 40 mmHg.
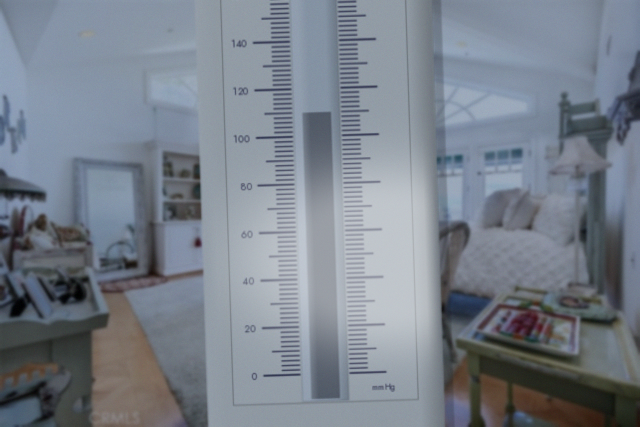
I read 110 mmHg
